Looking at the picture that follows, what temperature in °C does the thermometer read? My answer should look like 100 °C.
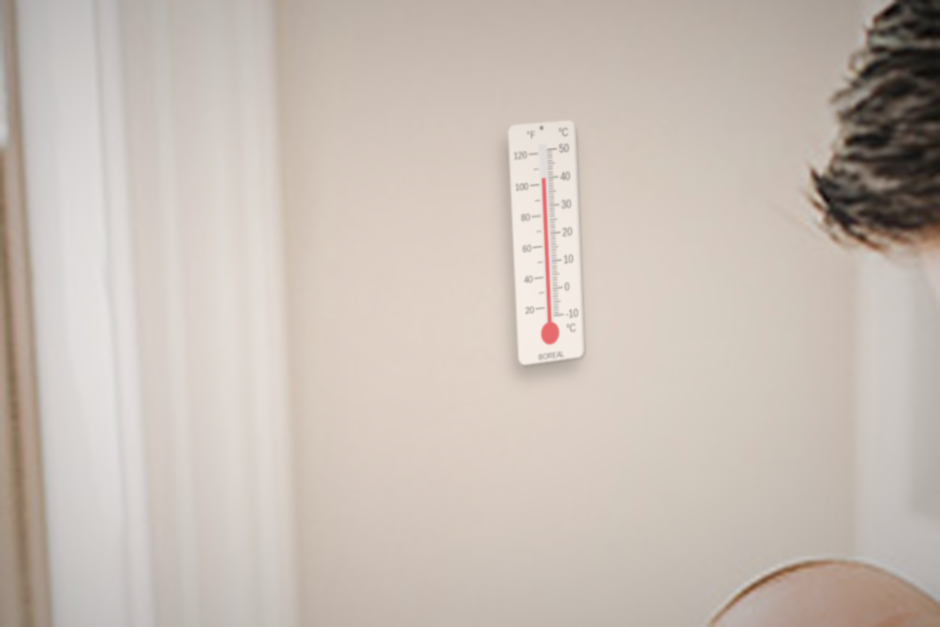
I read 40 °C
